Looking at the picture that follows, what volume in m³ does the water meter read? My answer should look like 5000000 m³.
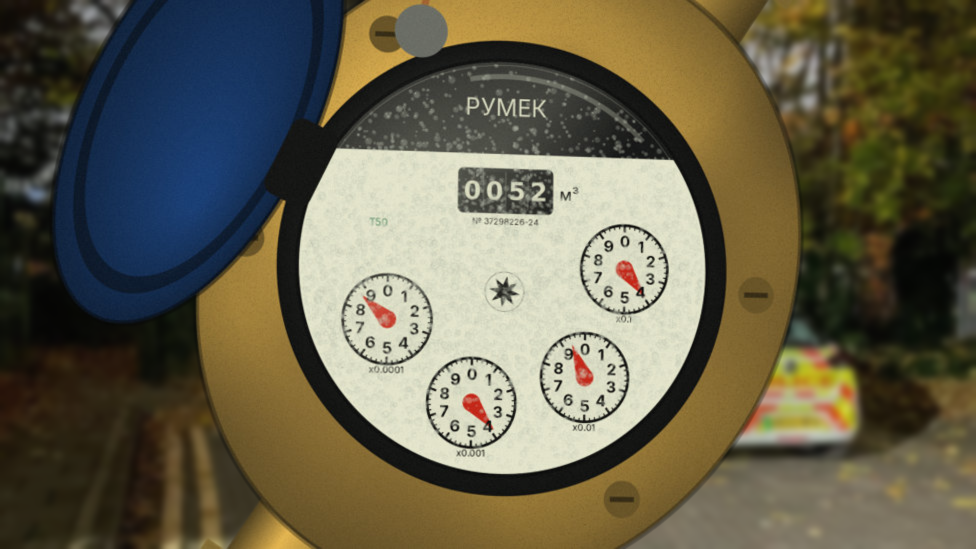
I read 52.3938 m³
